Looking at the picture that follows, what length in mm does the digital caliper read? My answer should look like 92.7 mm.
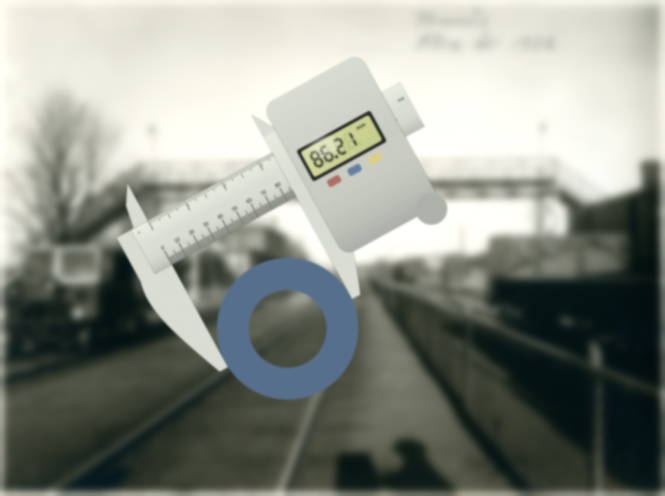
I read 86.21 mm
